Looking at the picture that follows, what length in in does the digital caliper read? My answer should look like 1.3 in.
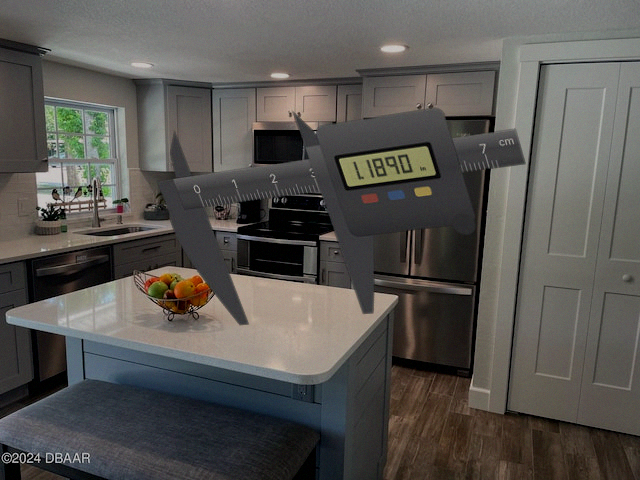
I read 1.1890 in
